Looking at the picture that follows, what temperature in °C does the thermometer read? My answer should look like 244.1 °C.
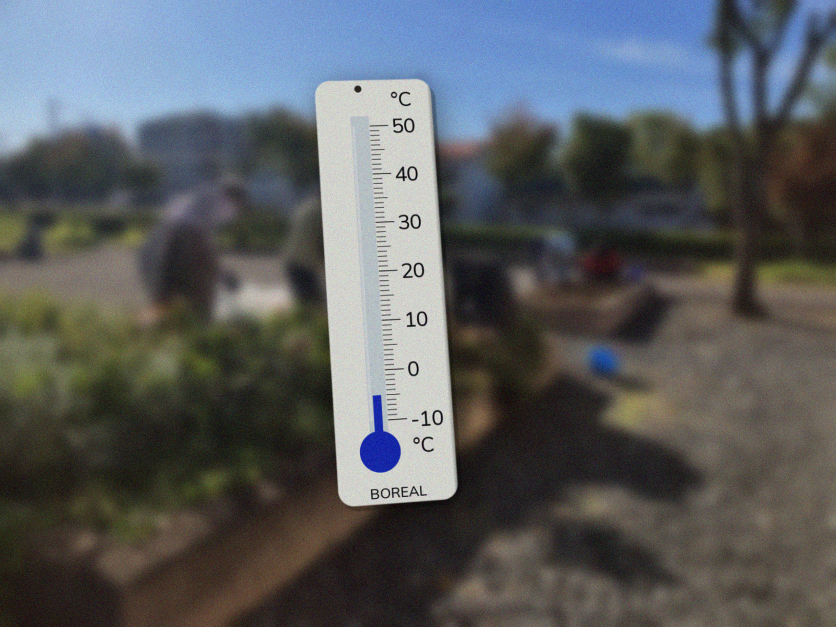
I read -5 °C
